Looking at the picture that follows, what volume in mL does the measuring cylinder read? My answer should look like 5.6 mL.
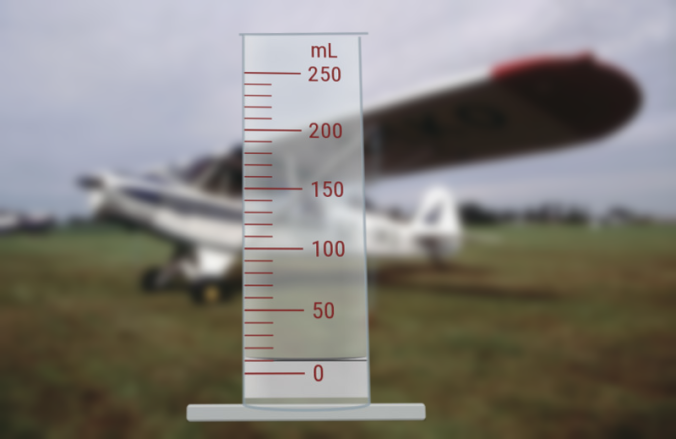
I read 10 mL
